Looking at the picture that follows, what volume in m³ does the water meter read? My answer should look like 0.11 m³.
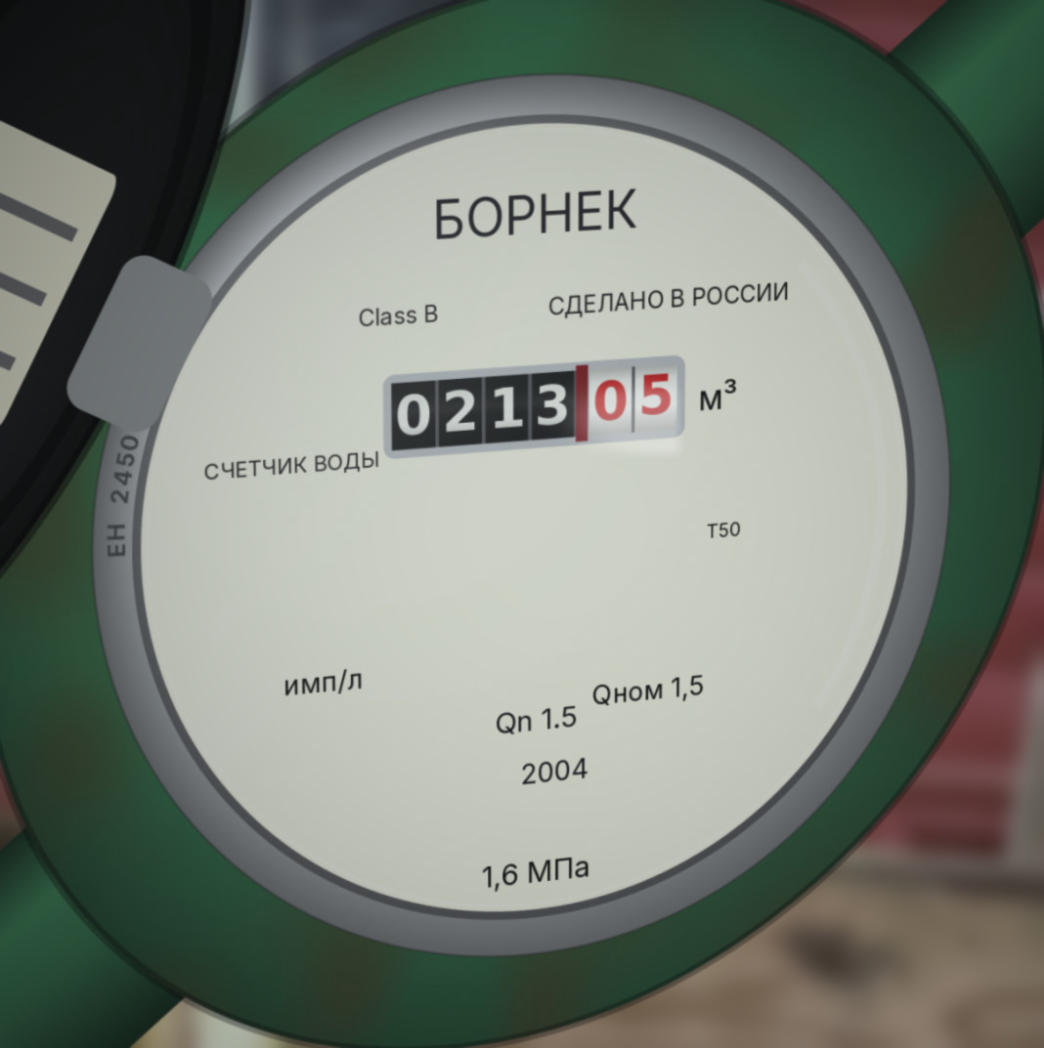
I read 213.05 m³
